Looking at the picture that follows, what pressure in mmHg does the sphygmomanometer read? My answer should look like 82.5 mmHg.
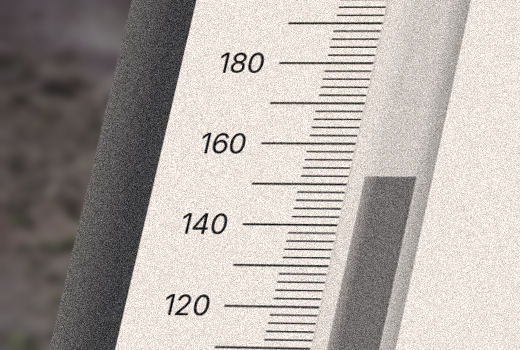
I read 152 mmHg
